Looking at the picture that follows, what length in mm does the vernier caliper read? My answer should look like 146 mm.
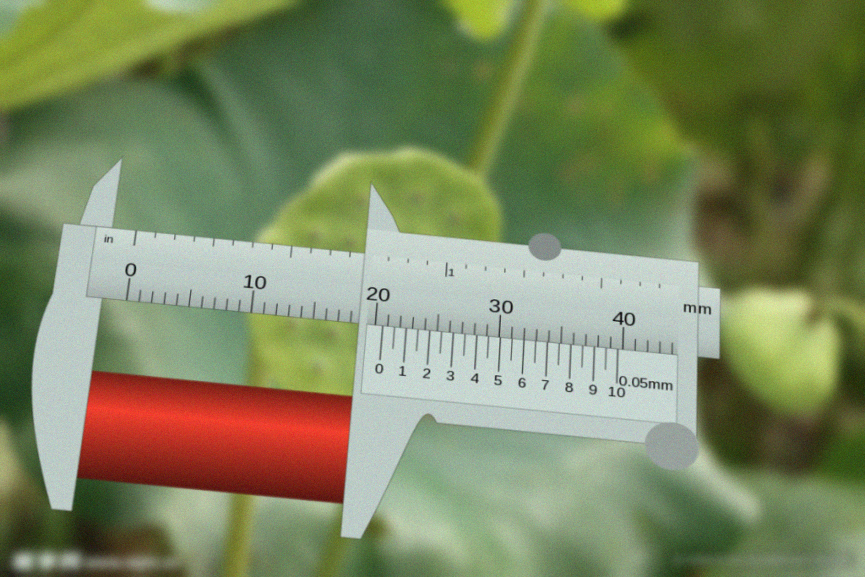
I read 20.6 mm
